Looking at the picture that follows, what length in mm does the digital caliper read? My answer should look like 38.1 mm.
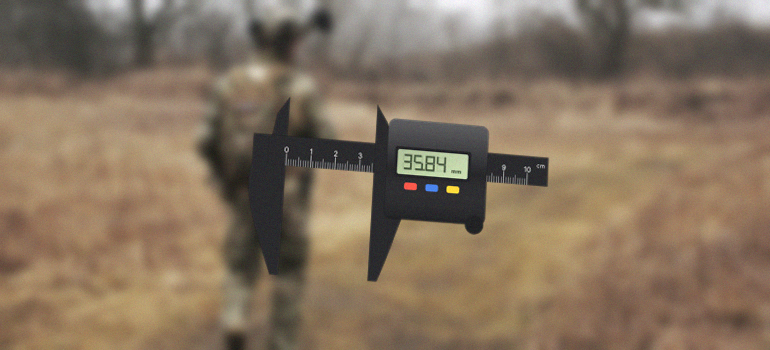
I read 35.84 mm
